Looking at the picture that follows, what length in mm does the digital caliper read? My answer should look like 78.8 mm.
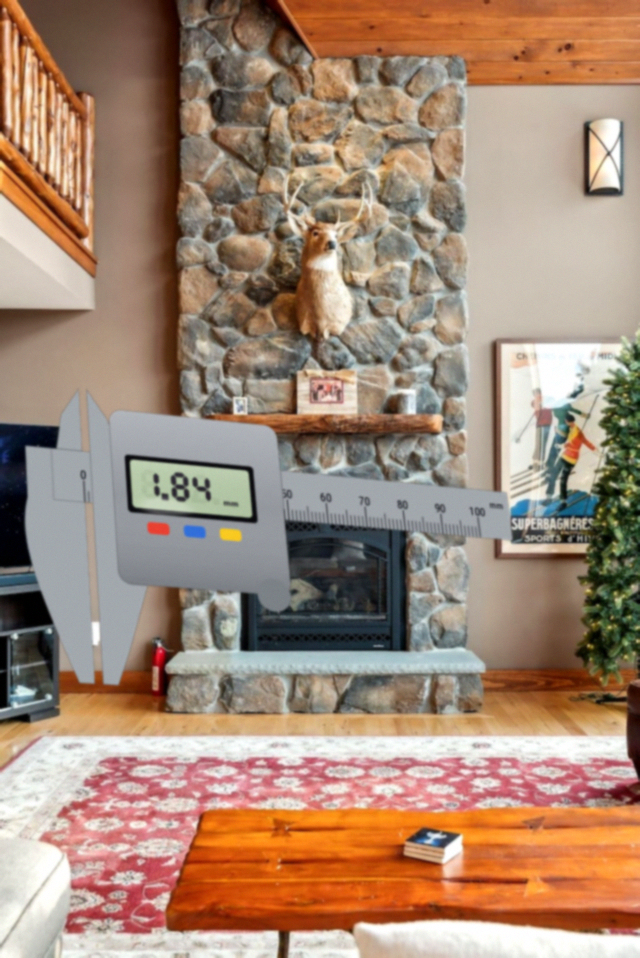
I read 1.84 mm
